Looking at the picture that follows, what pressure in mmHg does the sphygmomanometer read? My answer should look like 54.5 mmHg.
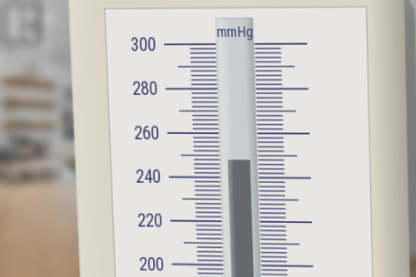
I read 248 mmHg
